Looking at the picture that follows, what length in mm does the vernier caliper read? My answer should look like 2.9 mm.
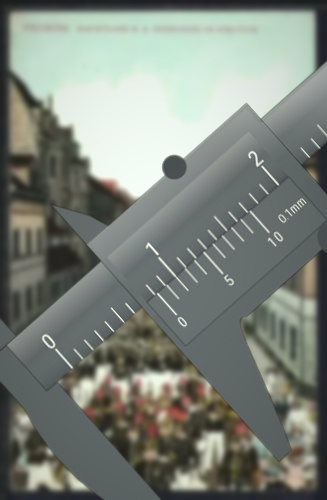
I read 8.2 mm
